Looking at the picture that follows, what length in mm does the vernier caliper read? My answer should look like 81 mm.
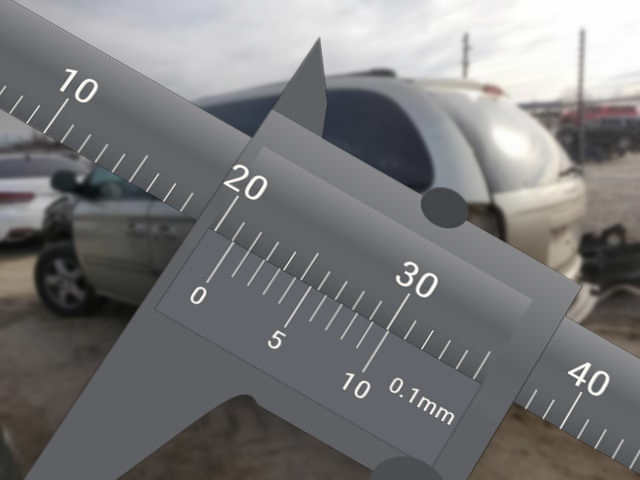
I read 21.1 mm
